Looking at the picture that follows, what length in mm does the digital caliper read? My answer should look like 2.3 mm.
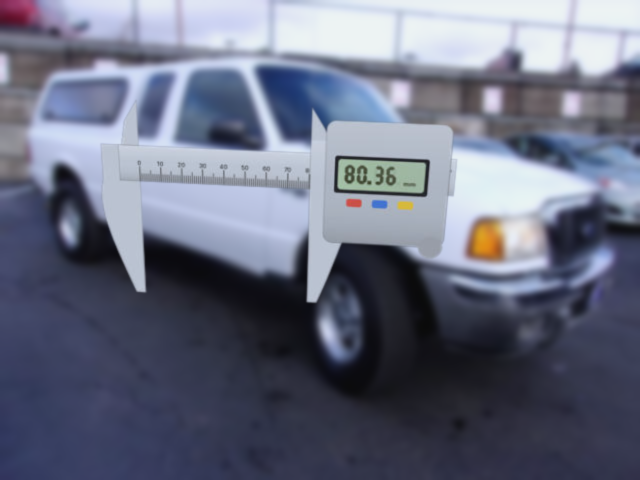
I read 80.36 mm
